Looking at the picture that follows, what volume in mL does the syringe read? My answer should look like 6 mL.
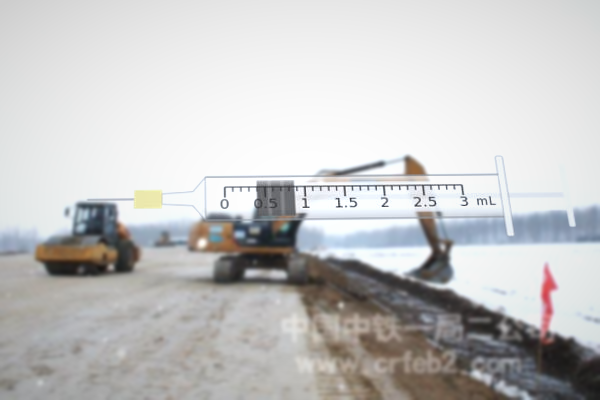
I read 0.4 mL
